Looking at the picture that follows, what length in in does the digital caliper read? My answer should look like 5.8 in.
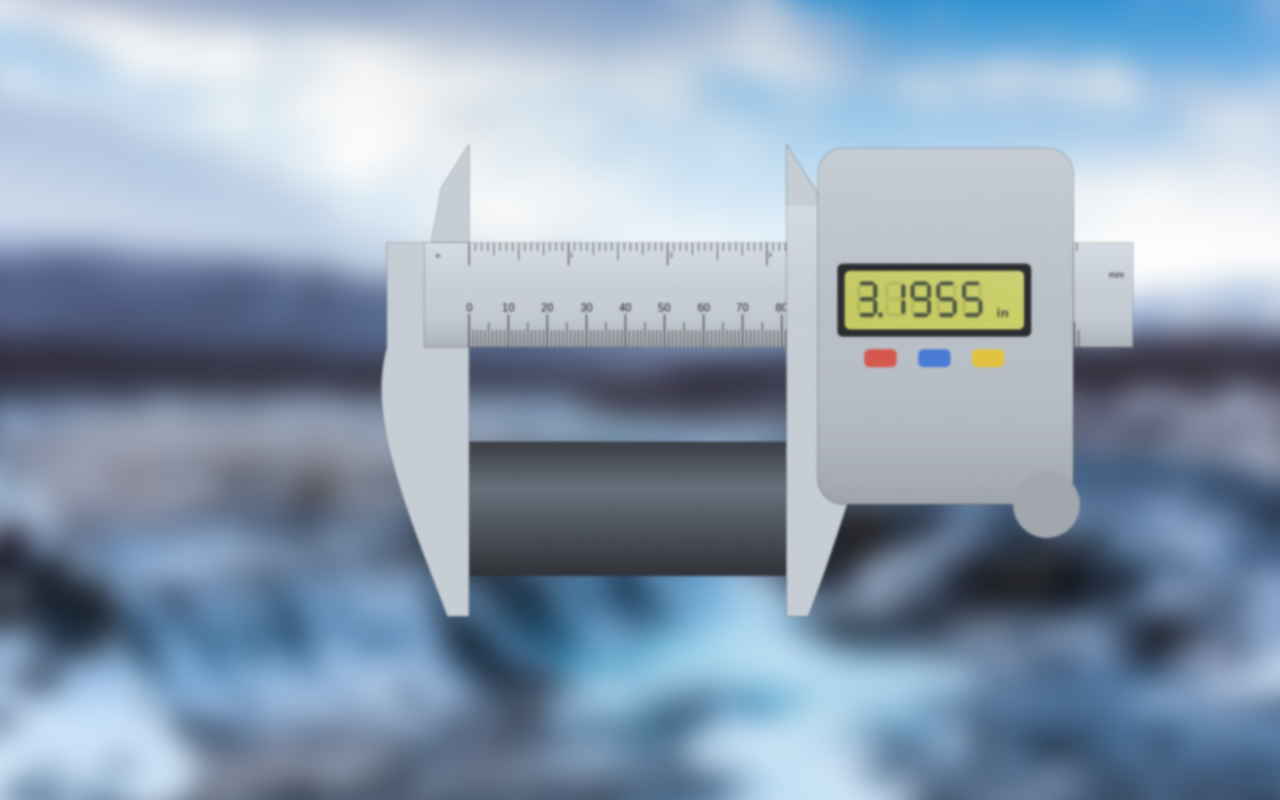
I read 3.1955 in
